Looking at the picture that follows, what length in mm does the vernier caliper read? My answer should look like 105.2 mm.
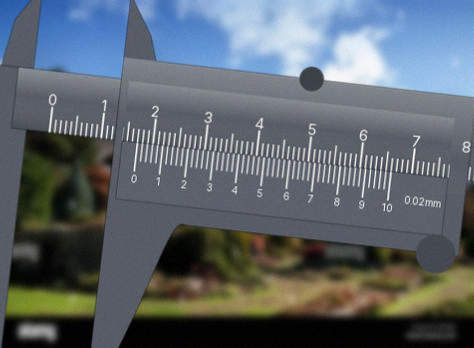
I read 17.0 mm
